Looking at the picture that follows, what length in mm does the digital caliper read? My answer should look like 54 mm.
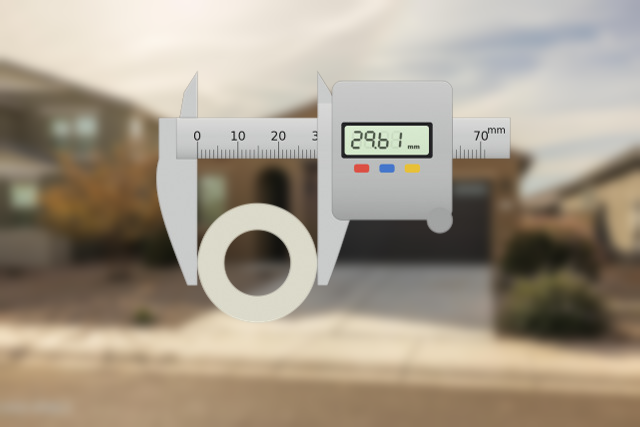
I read 29.61 mm
